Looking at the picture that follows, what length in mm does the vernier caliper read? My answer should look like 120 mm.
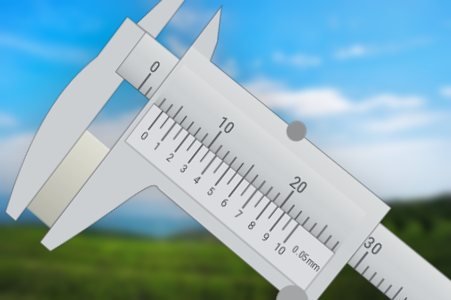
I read 3.6 mm
